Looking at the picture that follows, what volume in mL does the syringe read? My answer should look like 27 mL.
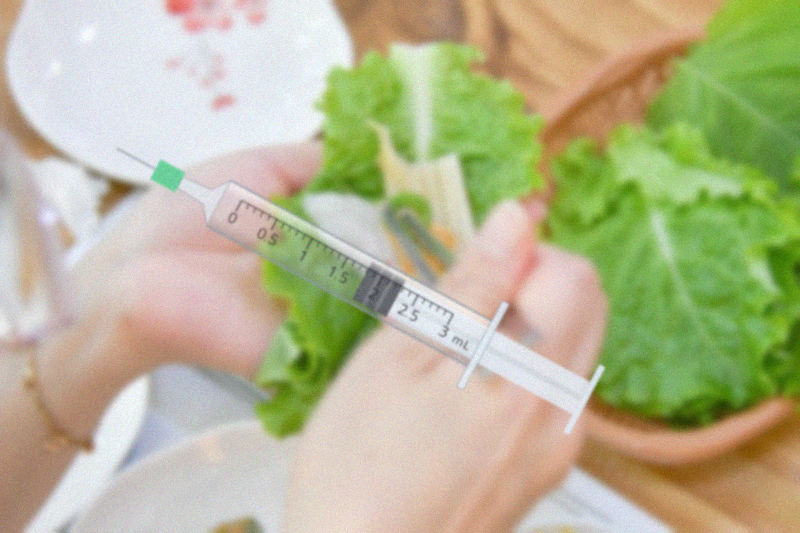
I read 1.8 mL
